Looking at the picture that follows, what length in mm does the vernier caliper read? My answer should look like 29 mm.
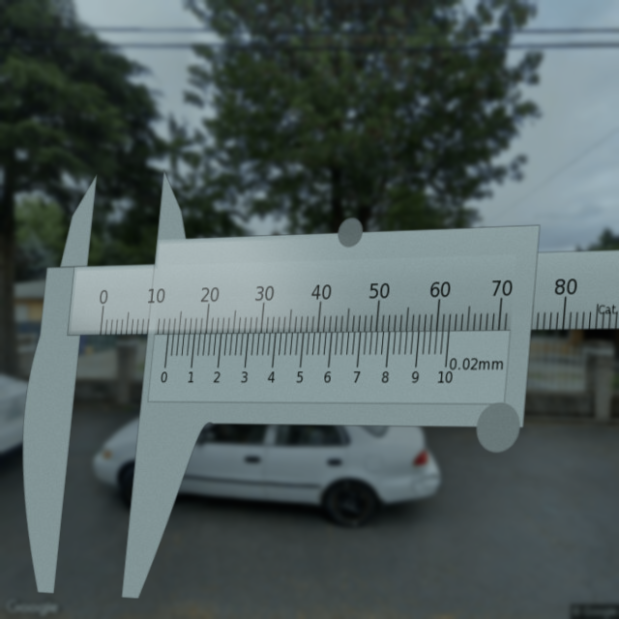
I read 13.0 mm
